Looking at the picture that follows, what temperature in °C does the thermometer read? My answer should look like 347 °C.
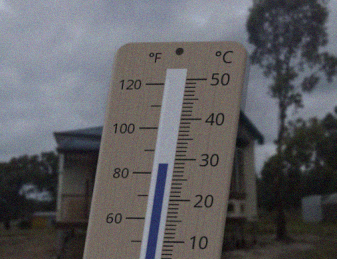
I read 29 °C
